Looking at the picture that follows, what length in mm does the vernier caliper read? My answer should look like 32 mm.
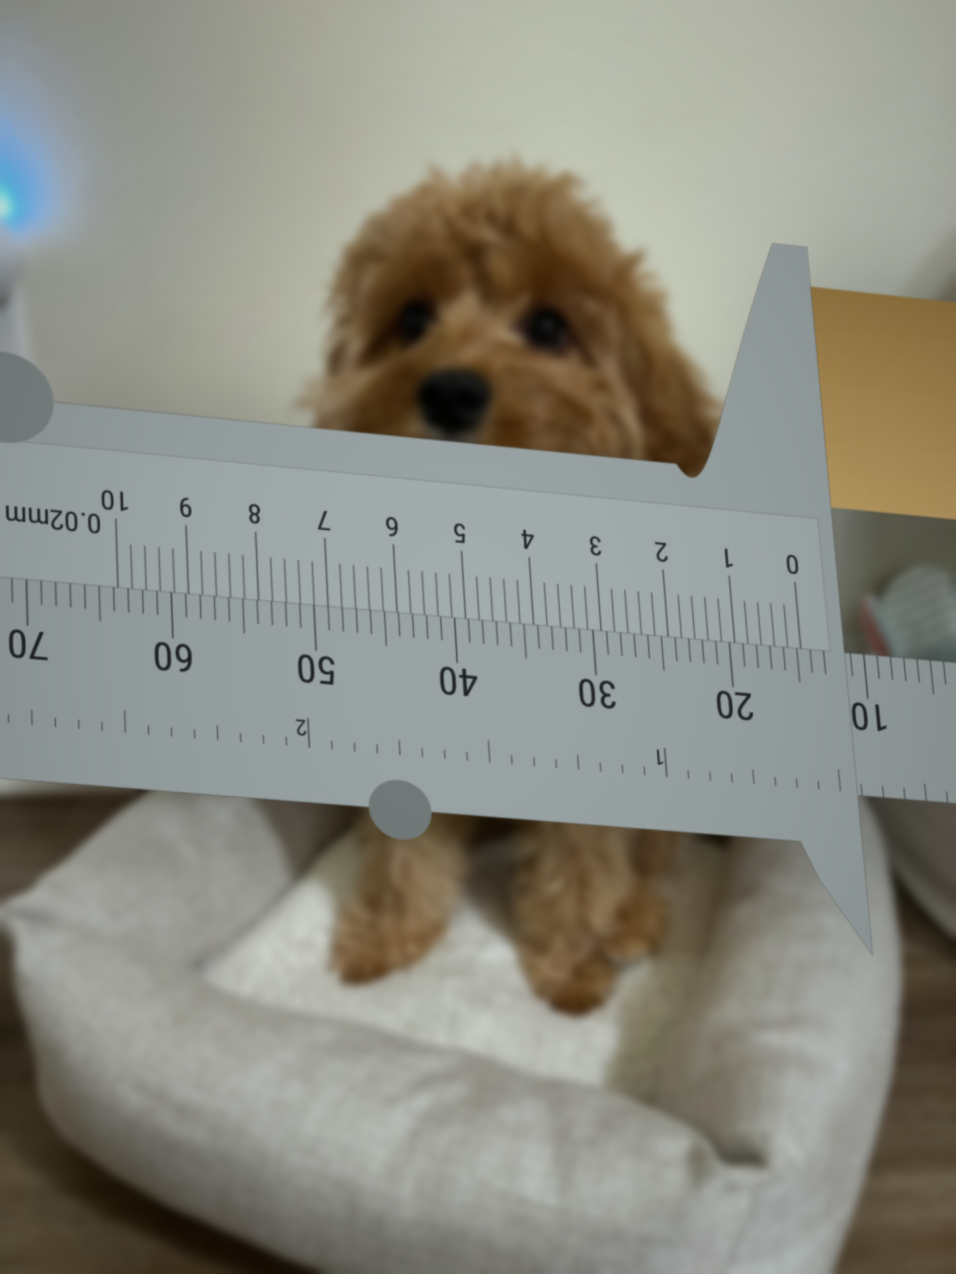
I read 14.7 mm
